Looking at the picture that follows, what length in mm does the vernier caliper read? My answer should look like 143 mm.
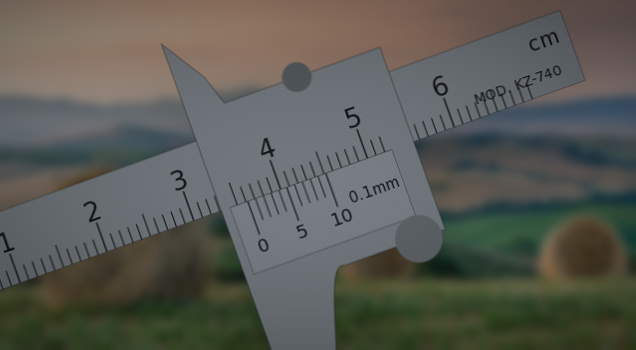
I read 36.2 mm
